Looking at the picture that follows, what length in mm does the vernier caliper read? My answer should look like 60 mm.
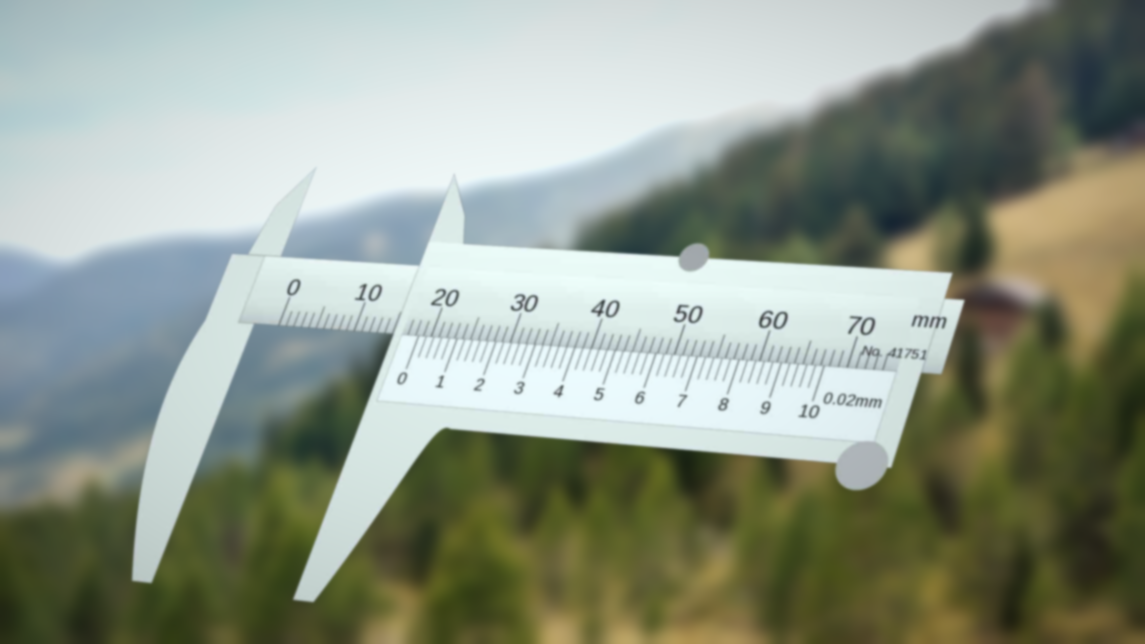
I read 18.4 mm
